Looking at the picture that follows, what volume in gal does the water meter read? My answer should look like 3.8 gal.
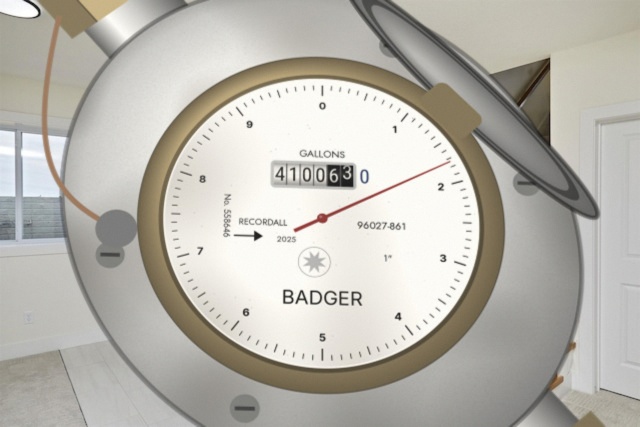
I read 4100631.7 gal
